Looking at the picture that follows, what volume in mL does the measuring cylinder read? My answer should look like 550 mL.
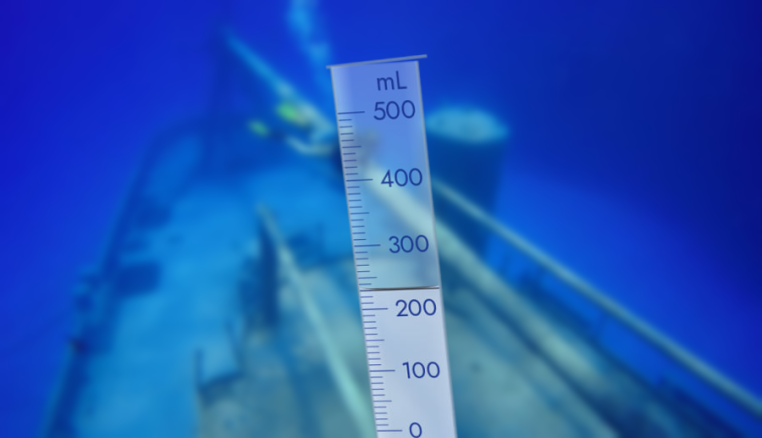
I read 230 mL
